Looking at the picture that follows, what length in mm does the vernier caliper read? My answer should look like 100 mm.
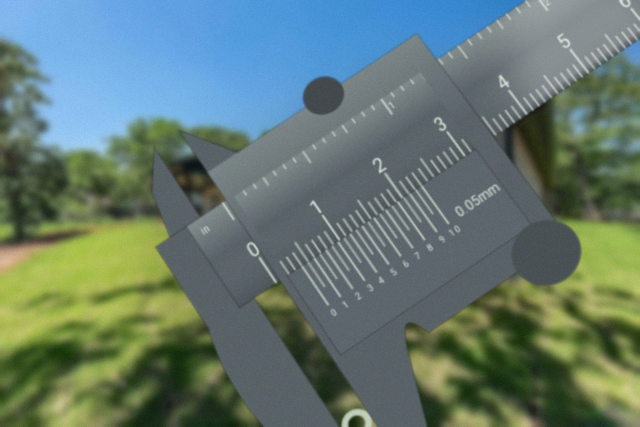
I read 4.0 mm
